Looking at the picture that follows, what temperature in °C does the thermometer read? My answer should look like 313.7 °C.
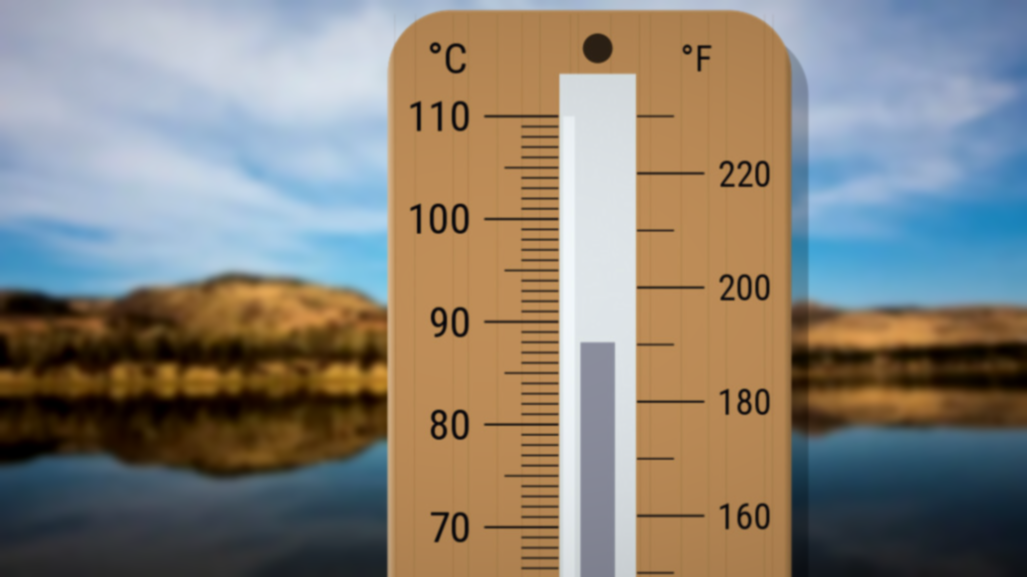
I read 88 °C
